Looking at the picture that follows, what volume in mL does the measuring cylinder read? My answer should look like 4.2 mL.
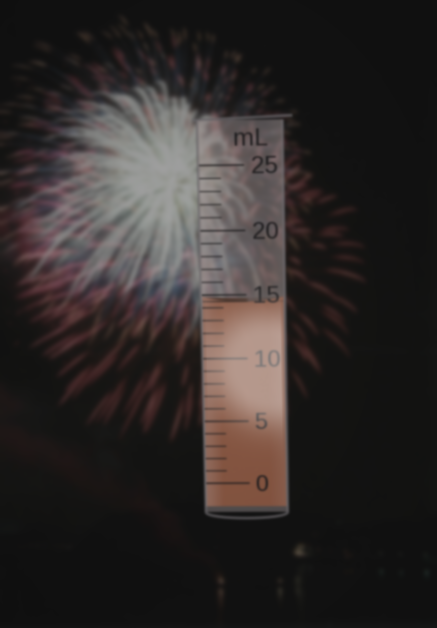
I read 14.5 mL
